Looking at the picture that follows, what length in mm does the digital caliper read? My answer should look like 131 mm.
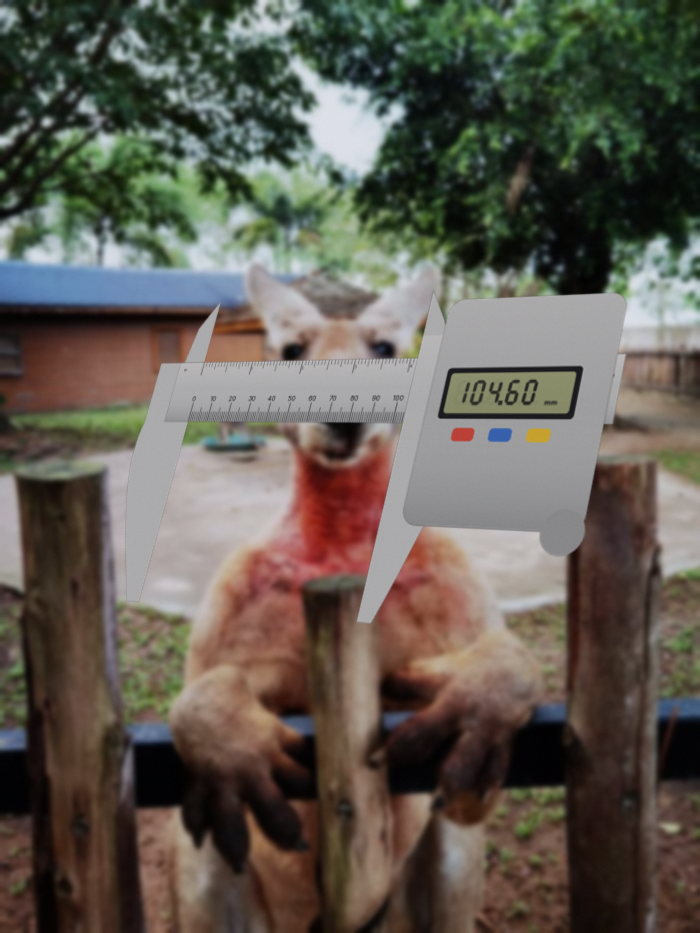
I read 104.60 mm
